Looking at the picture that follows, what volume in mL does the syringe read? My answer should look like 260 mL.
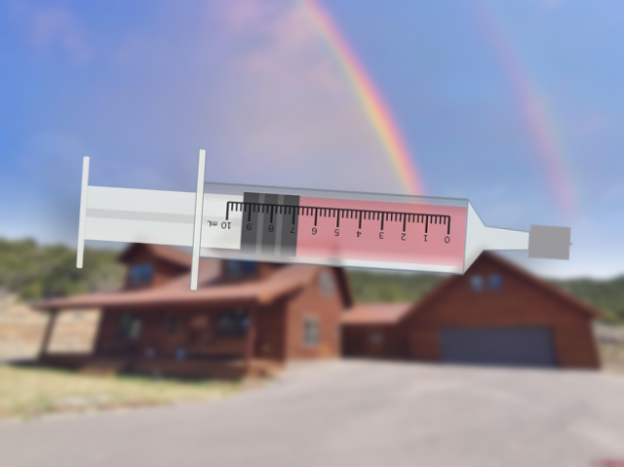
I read 6.8 mL
